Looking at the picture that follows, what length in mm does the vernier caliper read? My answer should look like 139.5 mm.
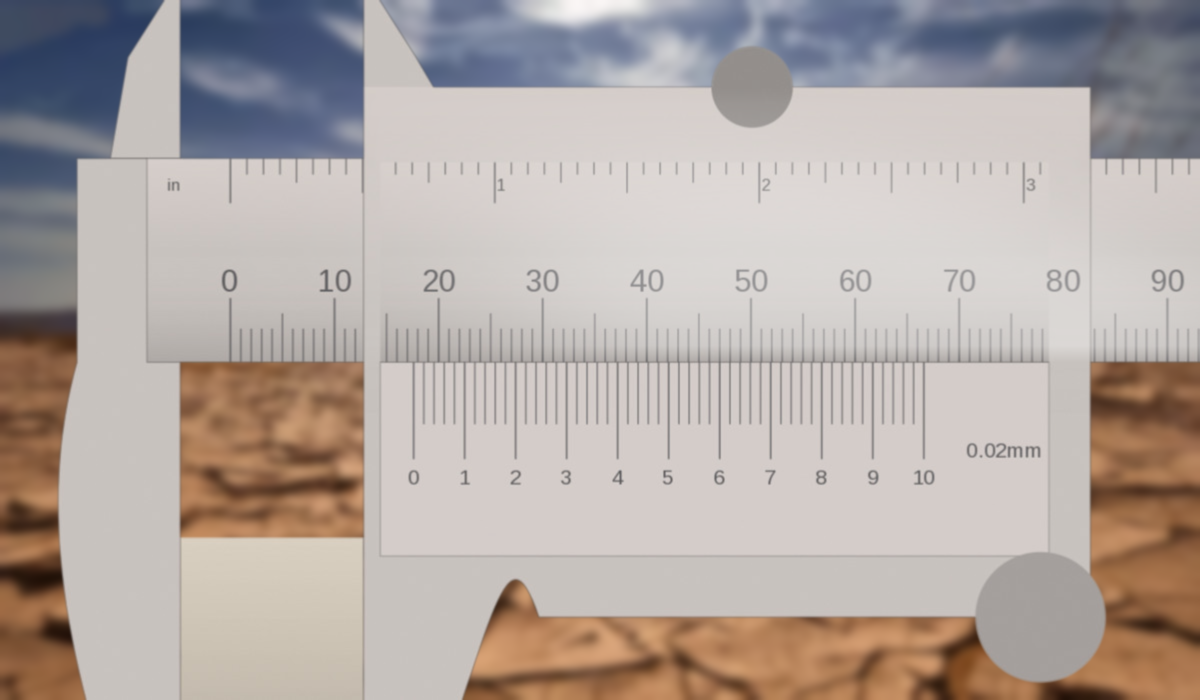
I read 17.6 mm
